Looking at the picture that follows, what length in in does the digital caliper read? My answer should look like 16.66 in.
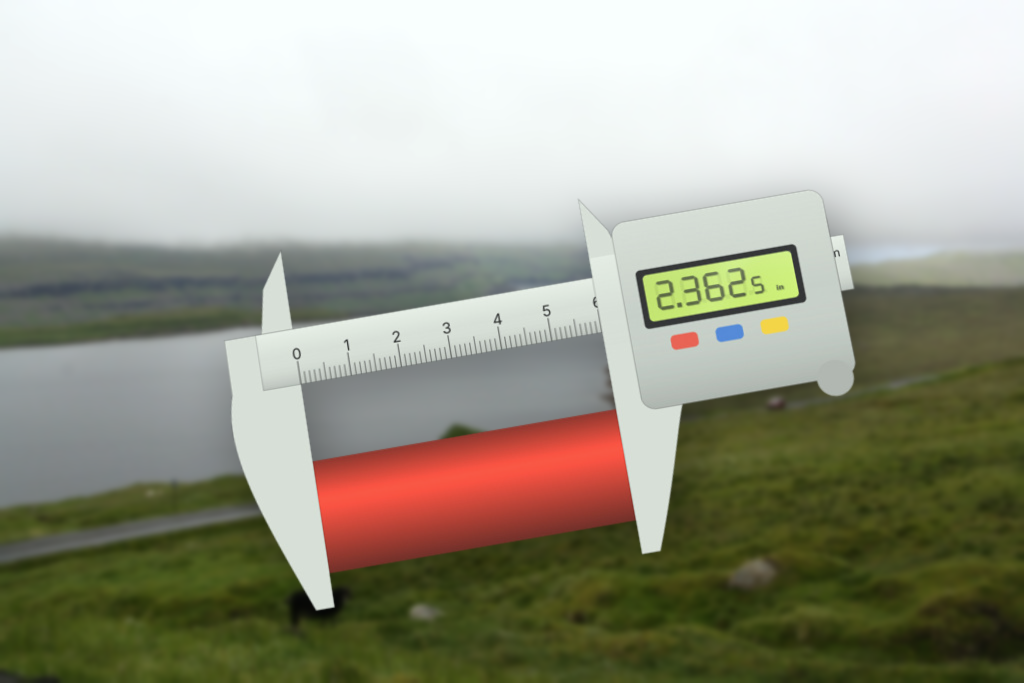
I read 2.3625 in
